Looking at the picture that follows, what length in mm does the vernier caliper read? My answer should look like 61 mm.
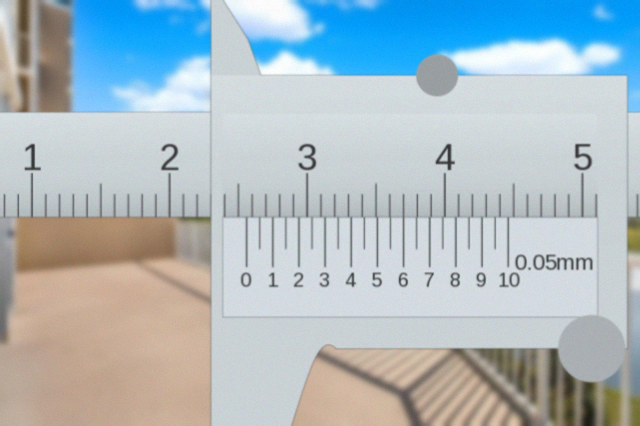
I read 25.6 mm
